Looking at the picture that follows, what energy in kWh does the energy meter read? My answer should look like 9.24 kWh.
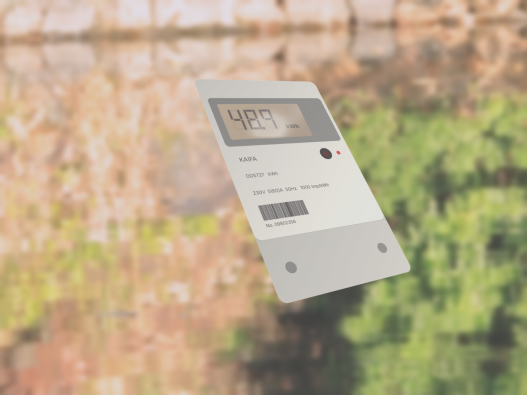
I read 48.9 kWh
